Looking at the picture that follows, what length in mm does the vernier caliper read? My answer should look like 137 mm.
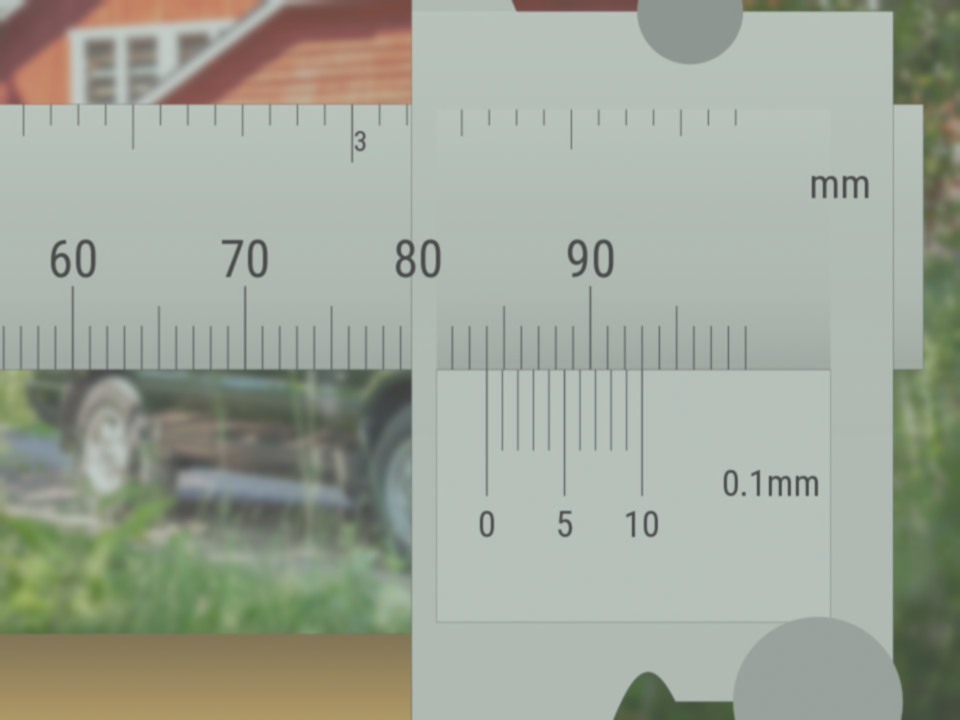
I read 84.0 mm
